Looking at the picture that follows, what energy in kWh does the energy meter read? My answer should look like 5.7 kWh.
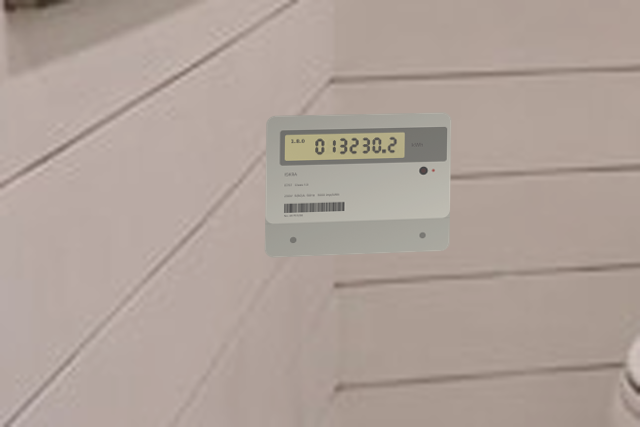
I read 13230.2 kWh
